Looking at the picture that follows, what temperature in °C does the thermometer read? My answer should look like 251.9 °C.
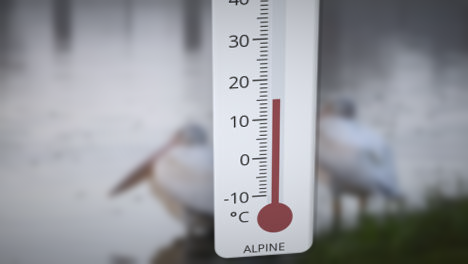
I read 15 °C
